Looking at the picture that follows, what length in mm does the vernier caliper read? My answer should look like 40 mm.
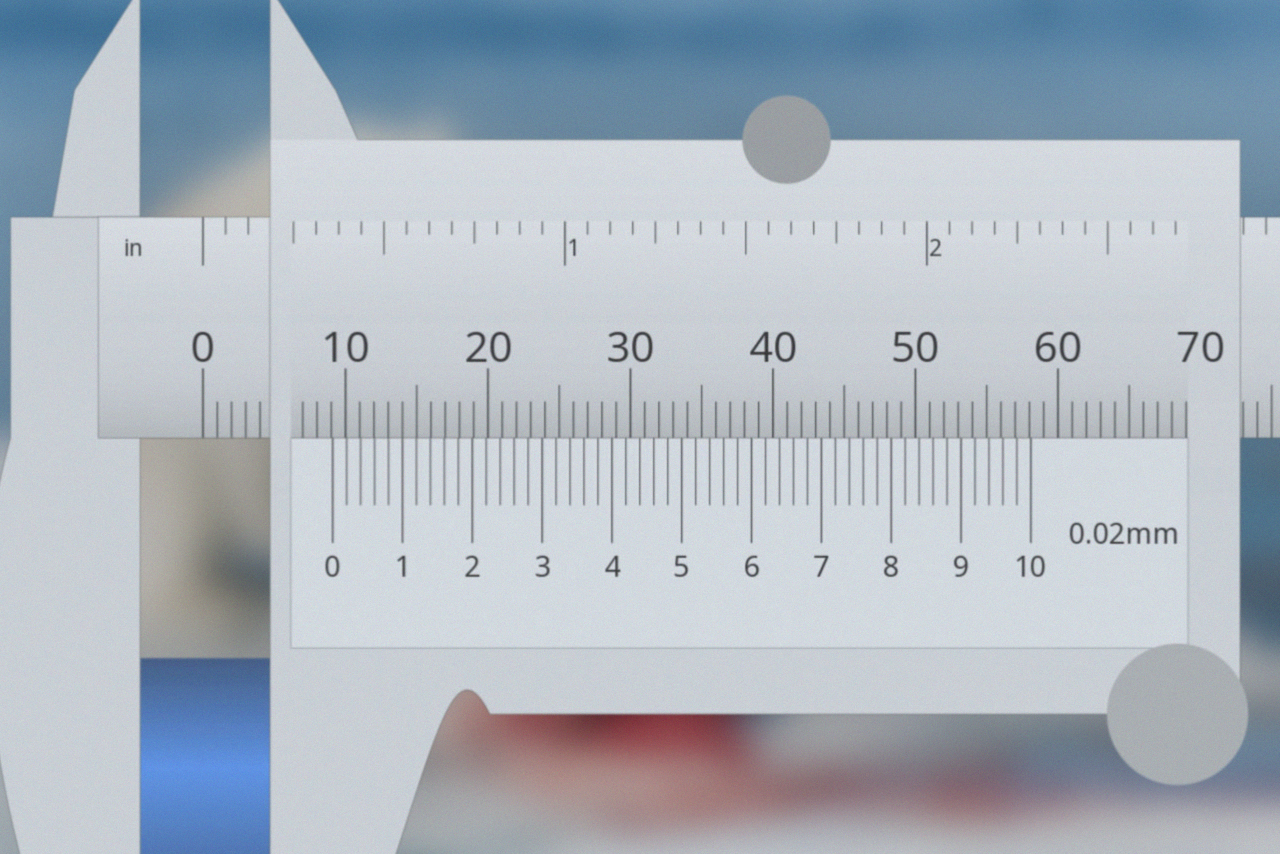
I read 9.1 mm
